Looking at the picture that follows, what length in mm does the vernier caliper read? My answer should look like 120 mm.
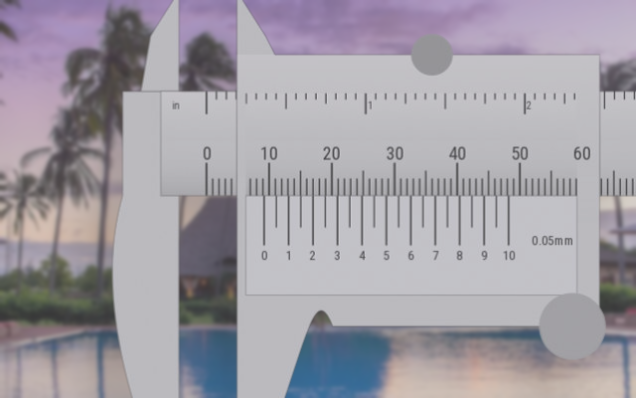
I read 9.2 mm
